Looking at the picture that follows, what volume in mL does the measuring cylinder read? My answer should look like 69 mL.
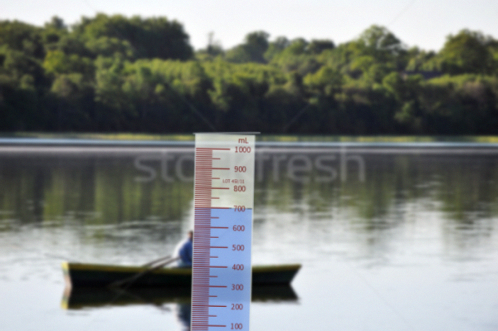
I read 700 mL
